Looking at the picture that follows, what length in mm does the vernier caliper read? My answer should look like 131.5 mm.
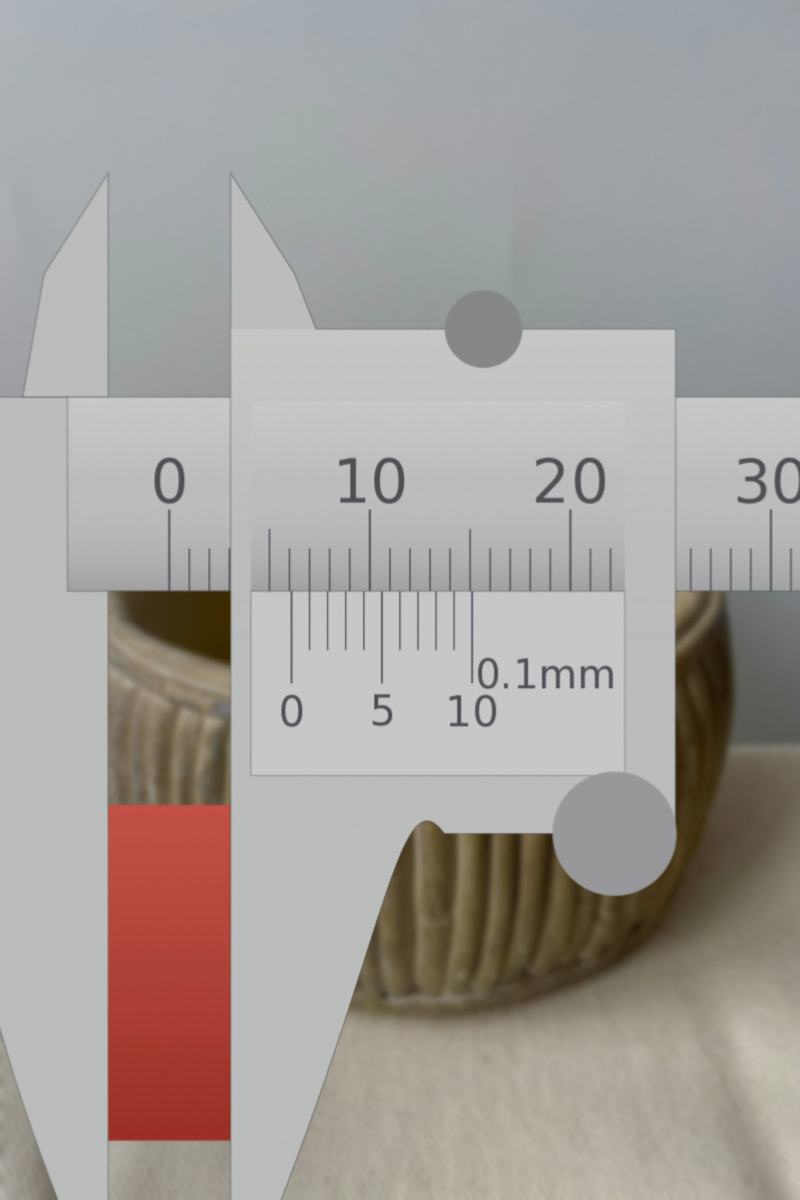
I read 6.1 mm
